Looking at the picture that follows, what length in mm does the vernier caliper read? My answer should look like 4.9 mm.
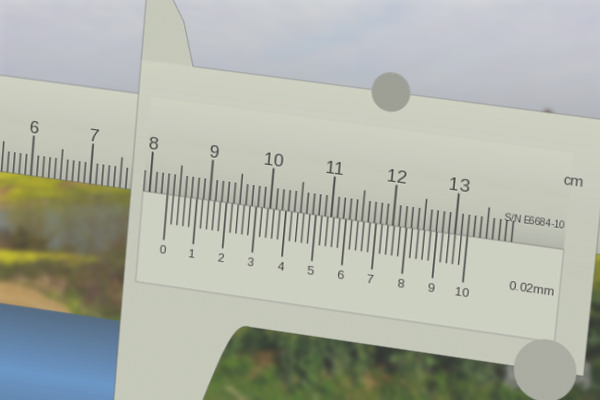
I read 83.0 mm
